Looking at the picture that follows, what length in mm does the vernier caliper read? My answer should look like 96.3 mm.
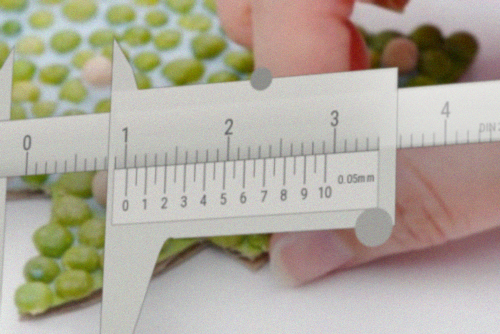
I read 10.2 mm
